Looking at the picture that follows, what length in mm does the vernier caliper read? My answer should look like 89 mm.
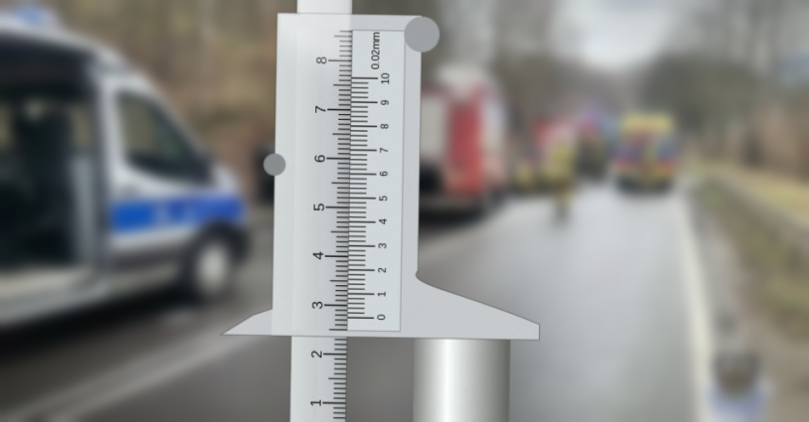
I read 27.5 mm
